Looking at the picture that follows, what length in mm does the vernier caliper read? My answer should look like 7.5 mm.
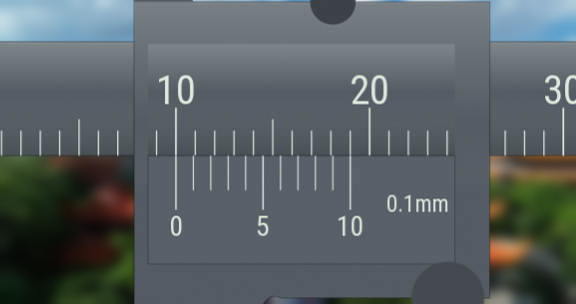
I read 10.0 mm
